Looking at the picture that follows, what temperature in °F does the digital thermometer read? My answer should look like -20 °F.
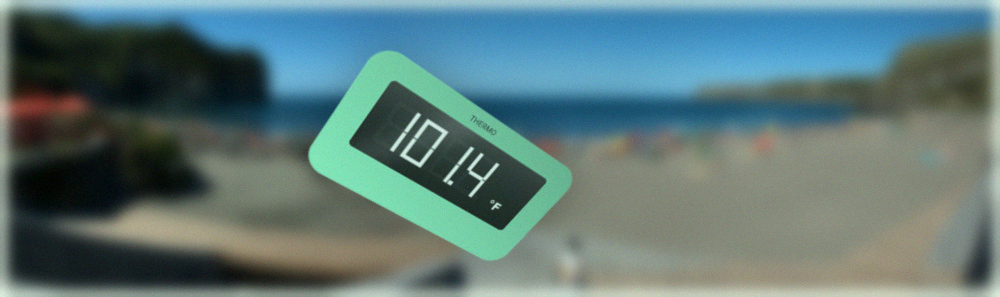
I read 101.4 °F
